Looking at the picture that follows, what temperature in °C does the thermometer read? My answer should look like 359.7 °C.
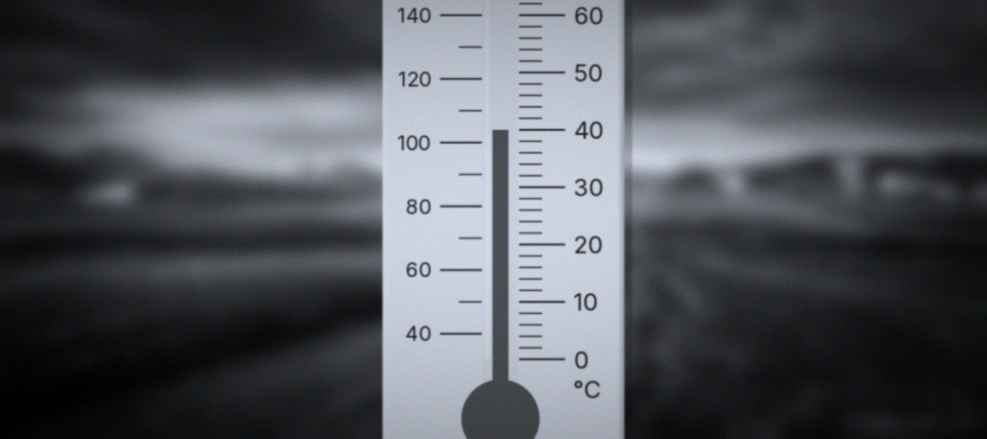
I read 40 °C
